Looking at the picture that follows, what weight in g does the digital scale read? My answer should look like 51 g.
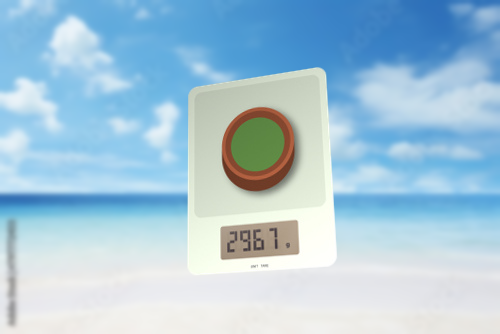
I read 2967 g
